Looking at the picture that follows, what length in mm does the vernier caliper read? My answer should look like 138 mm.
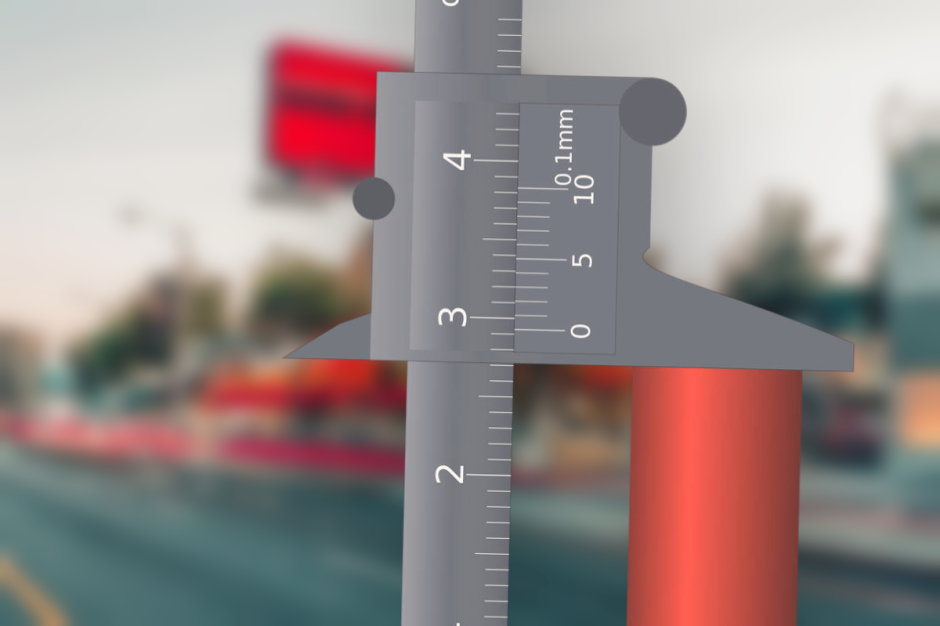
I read 29.3 mm
